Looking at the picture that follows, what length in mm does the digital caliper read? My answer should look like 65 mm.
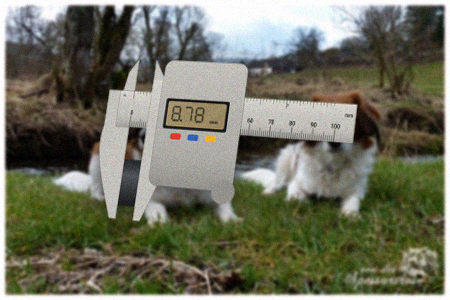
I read 8.78 mm
